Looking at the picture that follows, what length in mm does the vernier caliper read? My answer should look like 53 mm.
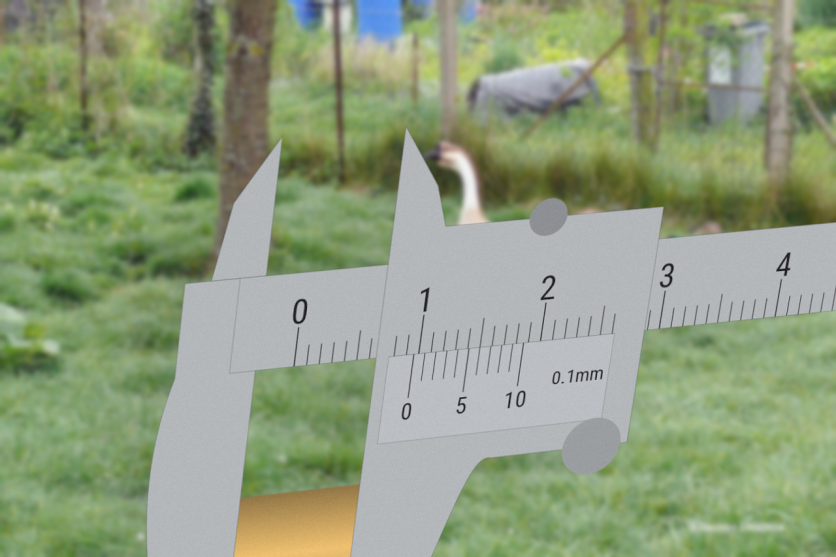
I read 9.6 mm
